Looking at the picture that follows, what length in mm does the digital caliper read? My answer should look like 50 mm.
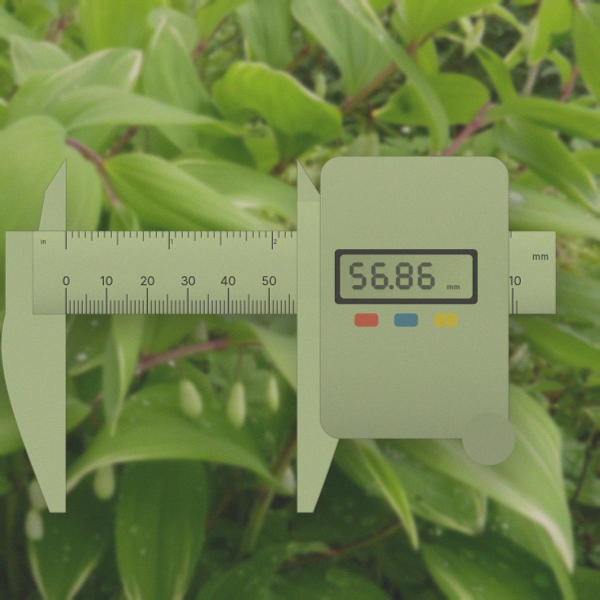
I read 56.86 mm
